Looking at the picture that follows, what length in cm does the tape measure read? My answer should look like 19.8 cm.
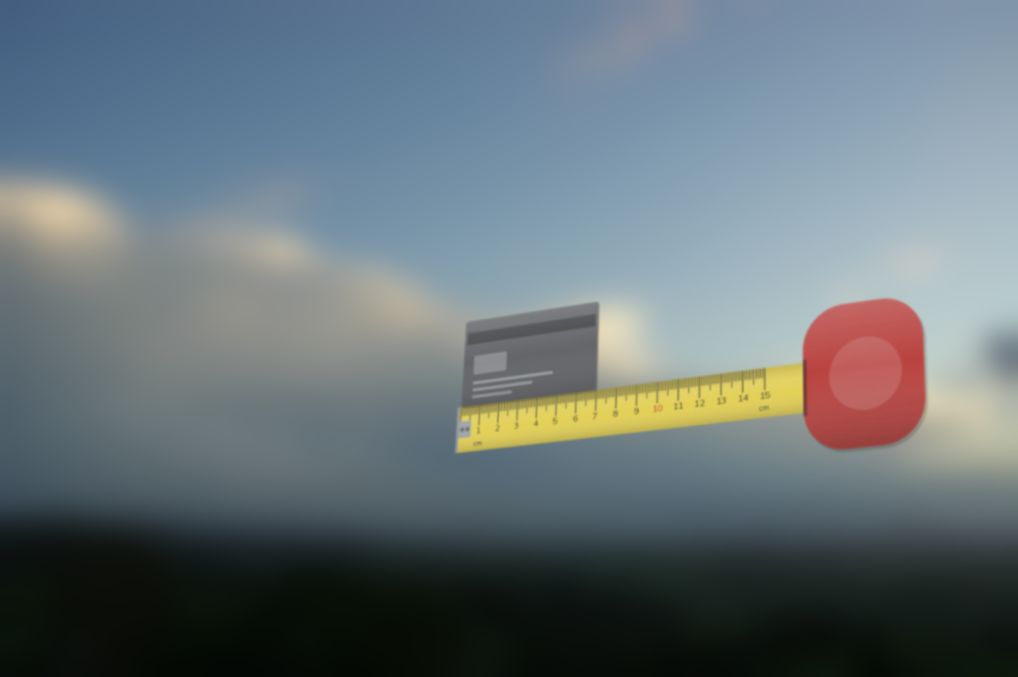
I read 7 cm
